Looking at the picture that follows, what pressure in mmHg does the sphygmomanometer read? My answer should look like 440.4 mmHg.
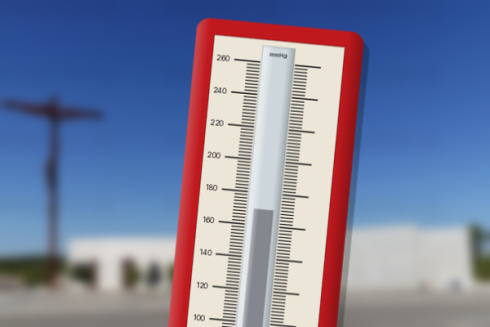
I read 170 mmHg
